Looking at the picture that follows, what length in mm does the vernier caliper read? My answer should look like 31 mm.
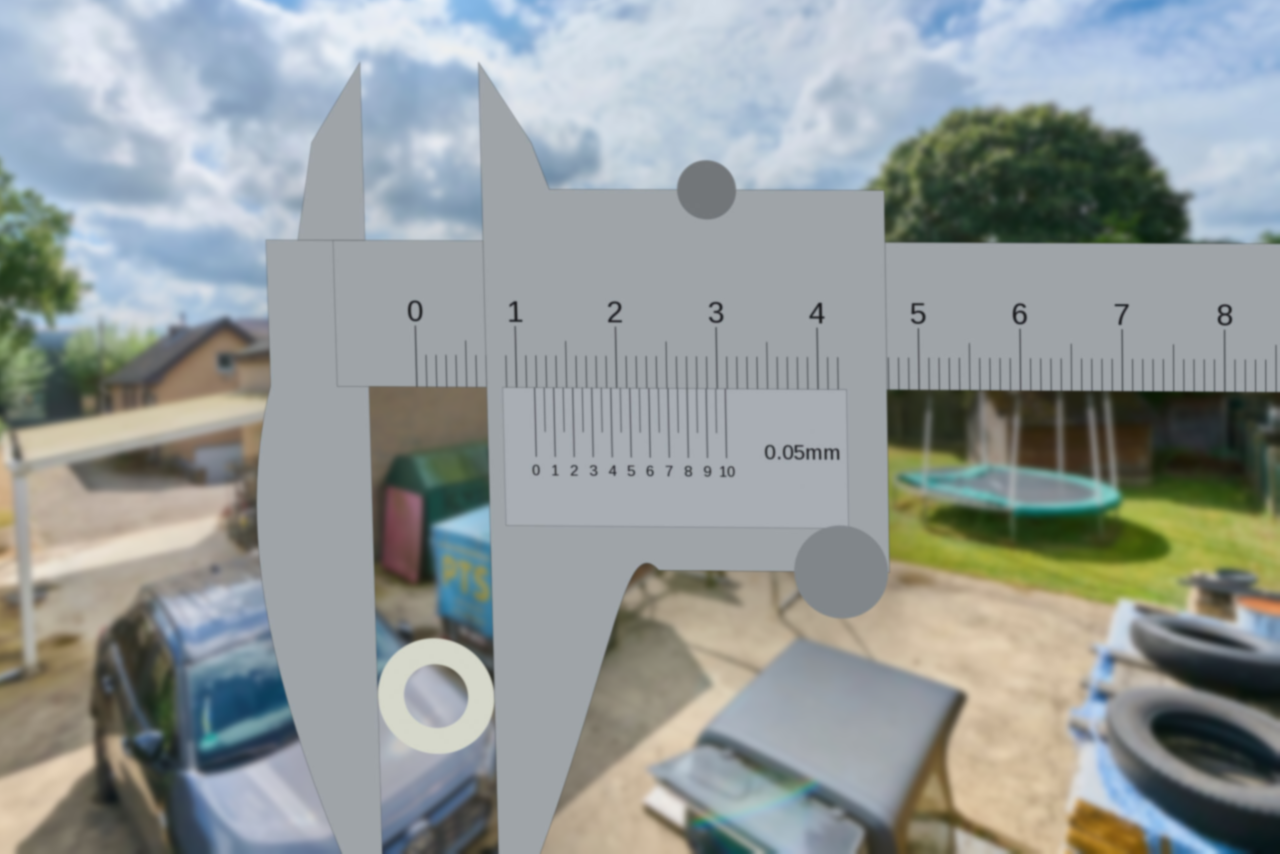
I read 11.8 mm
